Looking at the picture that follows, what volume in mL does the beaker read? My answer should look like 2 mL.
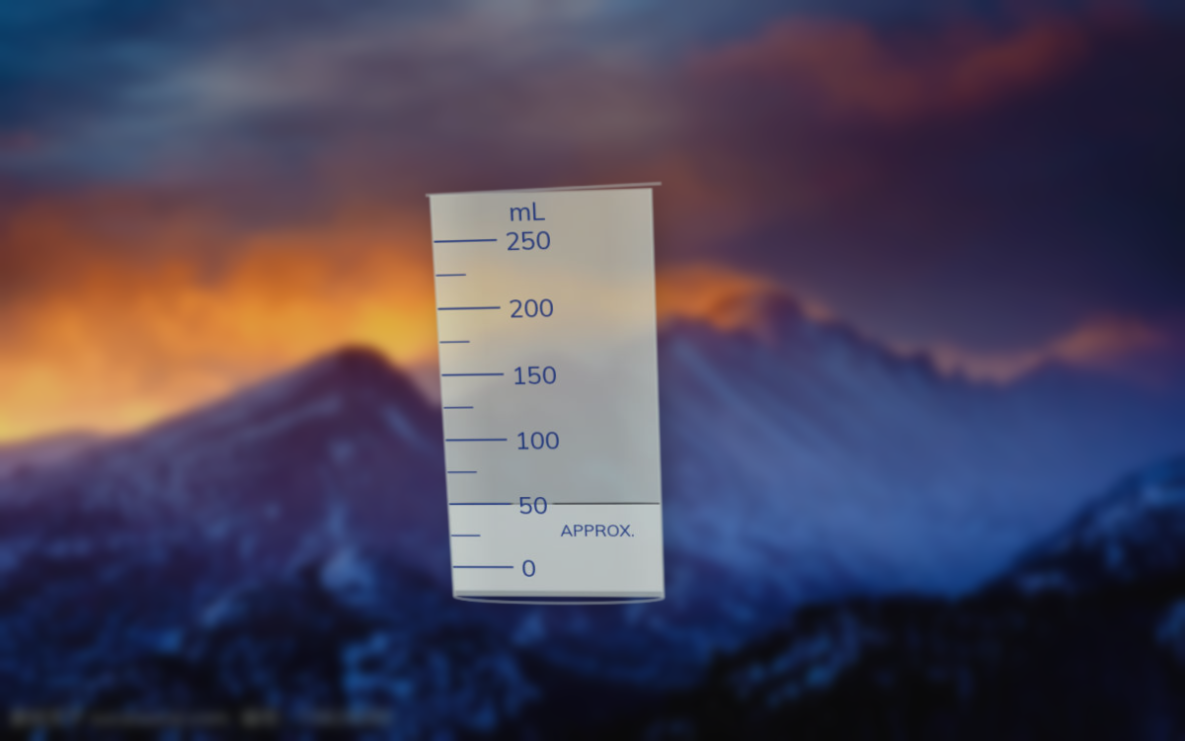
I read 50 mL
